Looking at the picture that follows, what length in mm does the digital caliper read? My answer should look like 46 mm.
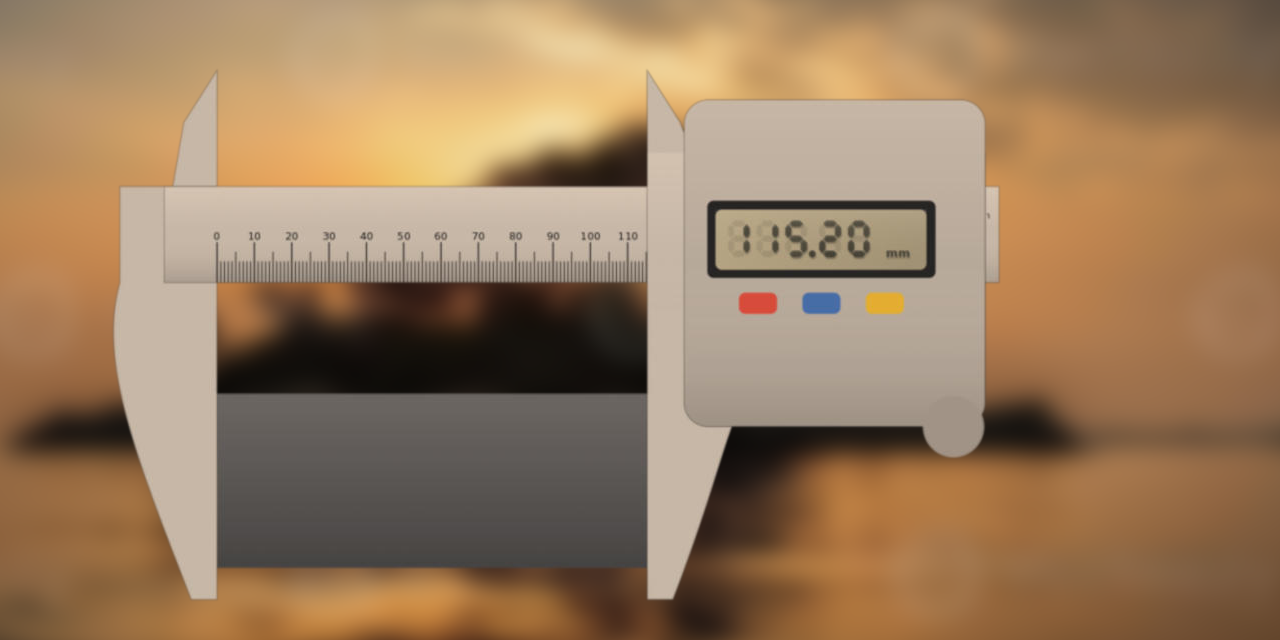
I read 115.20 mm
